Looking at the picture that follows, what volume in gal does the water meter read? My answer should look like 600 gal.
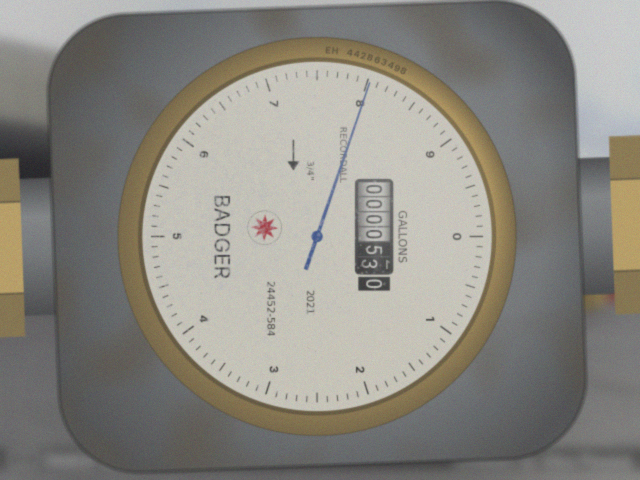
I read 528.0 gal
